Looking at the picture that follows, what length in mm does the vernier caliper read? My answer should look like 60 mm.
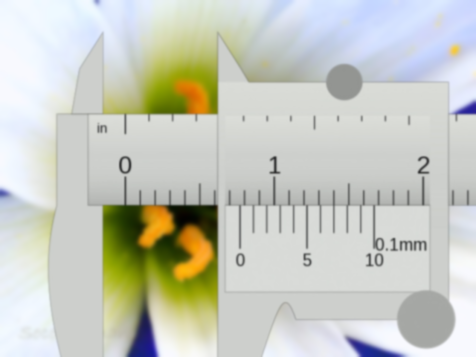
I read 7.7 mm
